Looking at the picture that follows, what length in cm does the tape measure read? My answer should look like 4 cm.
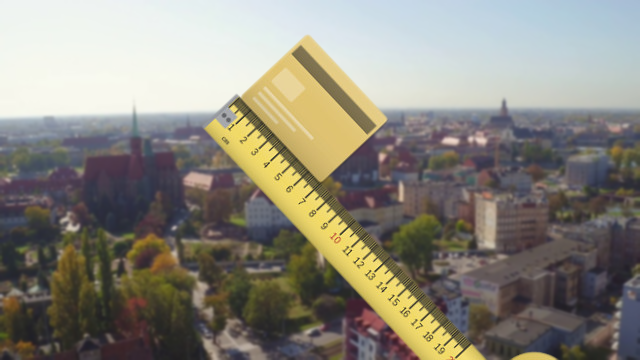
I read 7 cm
